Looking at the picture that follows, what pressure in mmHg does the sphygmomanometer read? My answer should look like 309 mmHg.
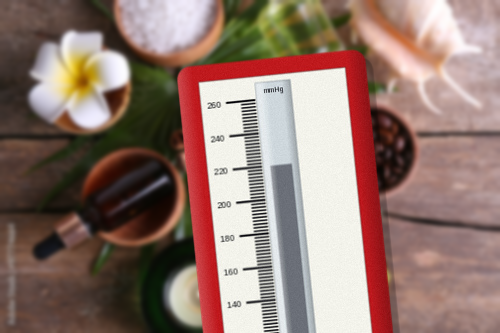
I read 220 mmHg
